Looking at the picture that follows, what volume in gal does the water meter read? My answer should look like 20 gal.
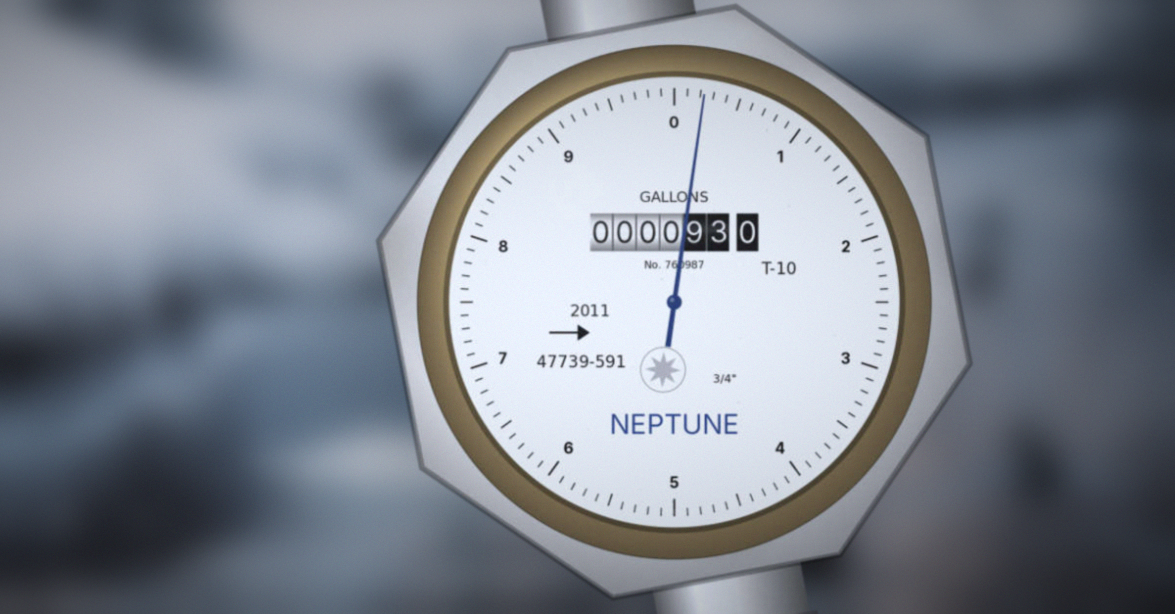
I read 930.2 gal
